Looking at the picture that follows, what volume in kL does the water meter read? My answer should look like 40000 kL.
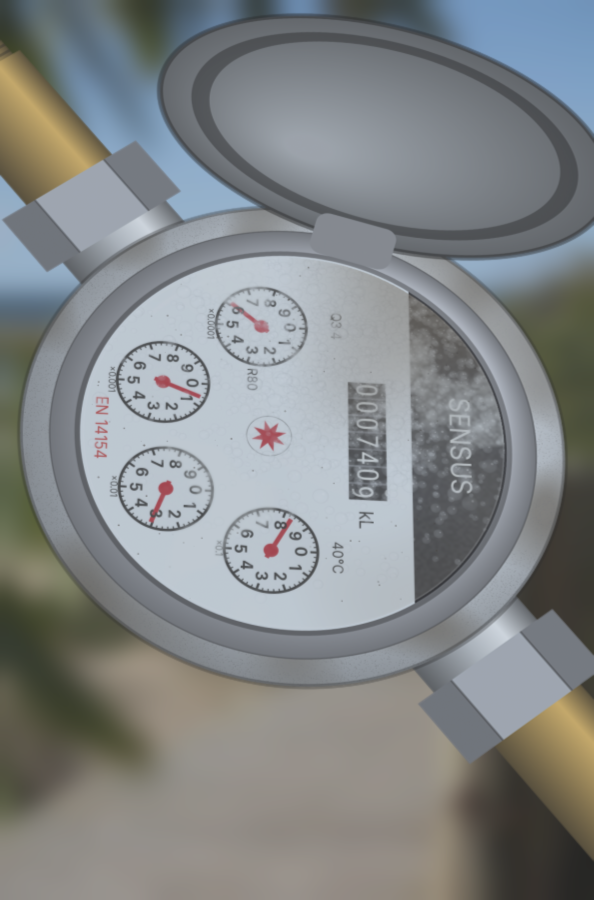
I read 7408.8306 kL
